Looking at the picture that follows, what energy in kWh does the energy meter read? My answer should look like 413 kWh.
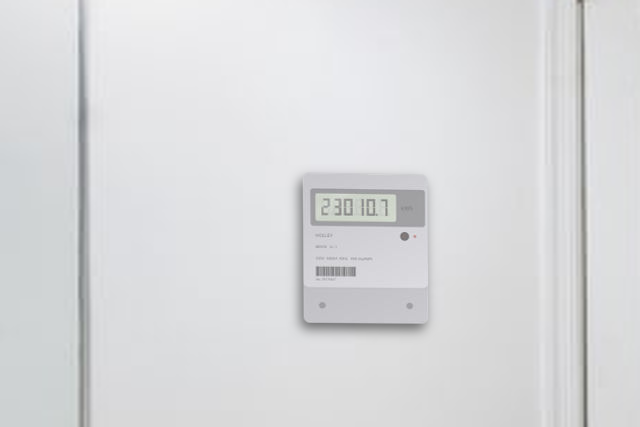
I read 23010.7 kWh
